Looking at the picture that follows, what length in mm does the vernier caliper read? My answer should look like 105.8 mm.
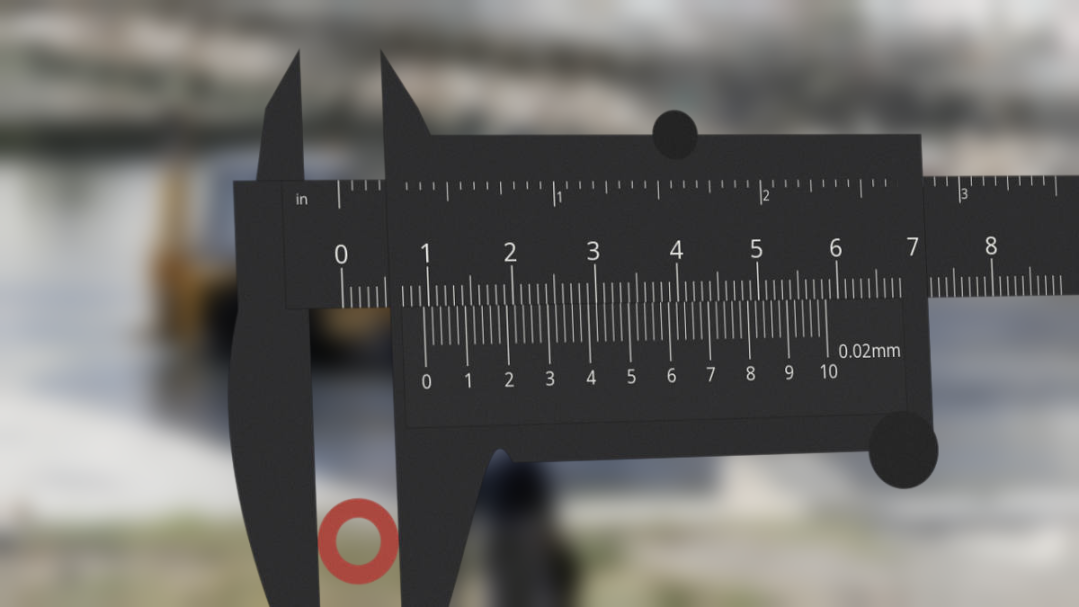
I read 9.4 mm
